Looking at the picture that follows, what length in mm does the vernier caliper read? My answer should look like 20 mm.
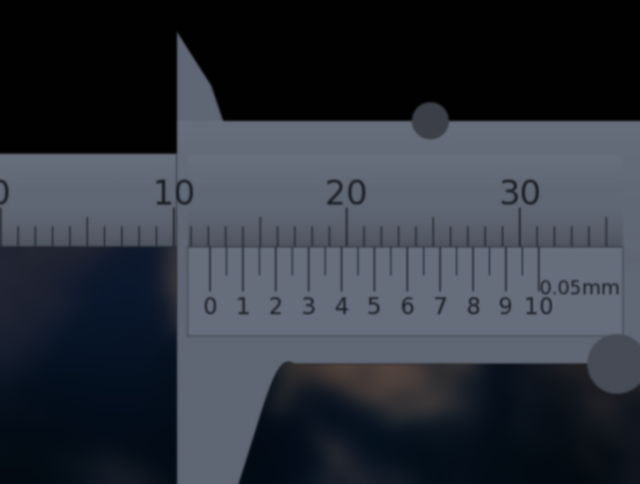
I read 12.1 mm
